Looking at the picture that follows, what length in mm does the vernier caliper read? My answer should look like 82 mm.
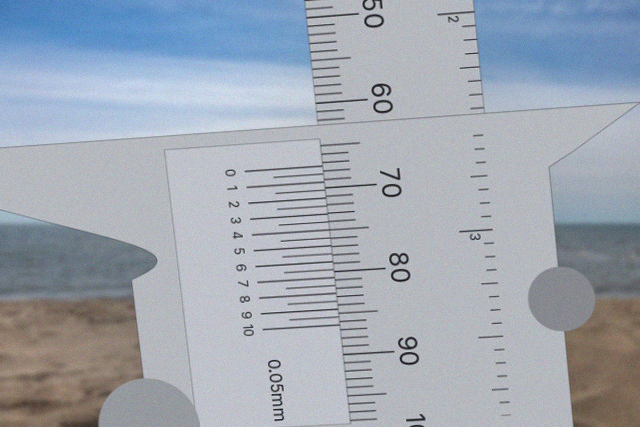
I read 67.4 mm
